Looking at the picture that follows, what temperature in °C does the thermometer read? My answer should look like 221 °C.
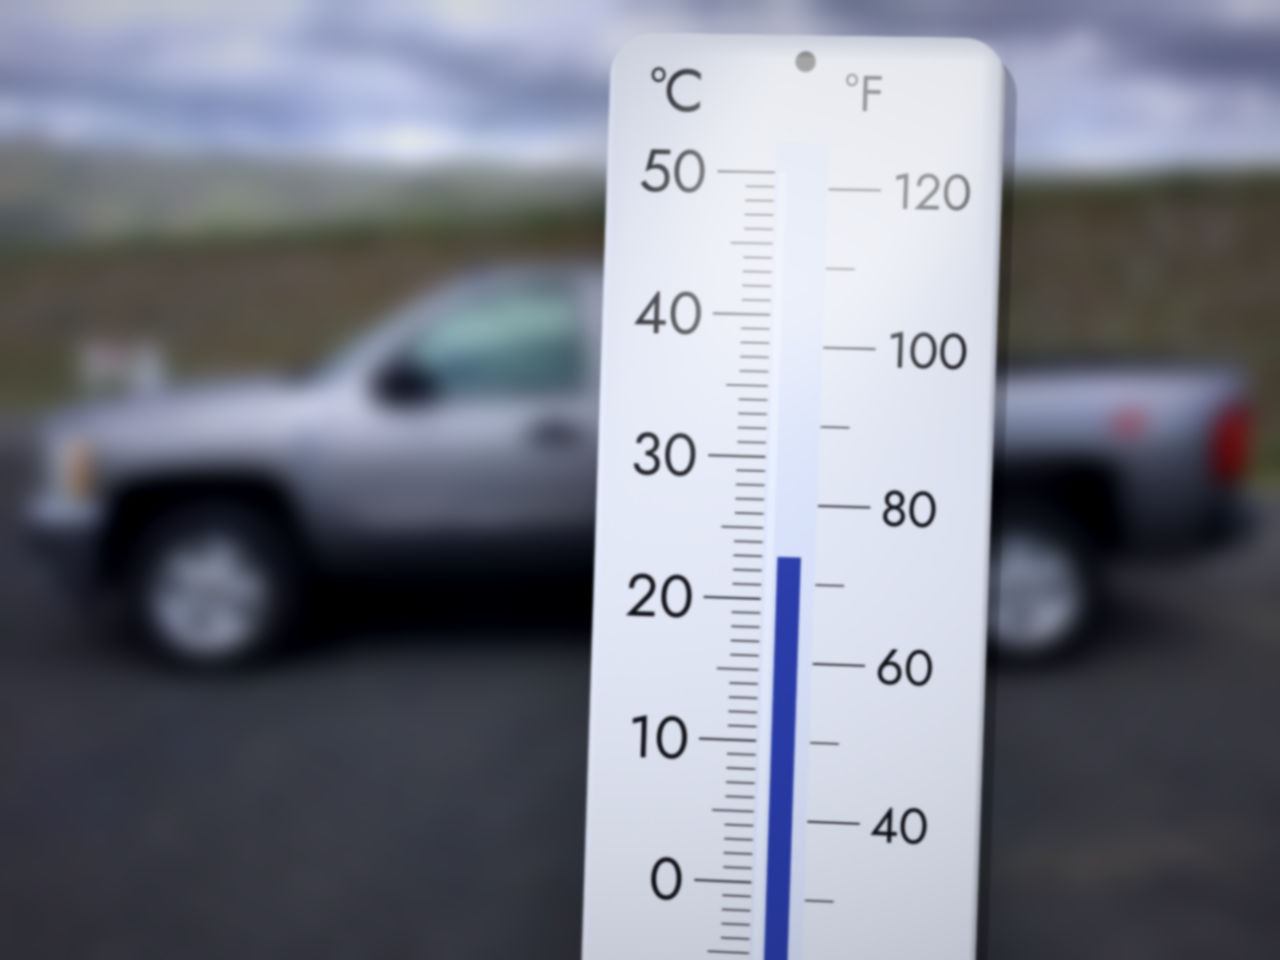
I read 23 °C
